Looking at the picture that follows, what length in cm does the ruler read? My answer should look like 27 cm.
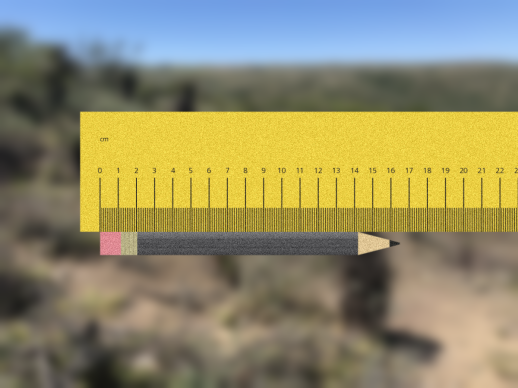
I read 16.5 cm
